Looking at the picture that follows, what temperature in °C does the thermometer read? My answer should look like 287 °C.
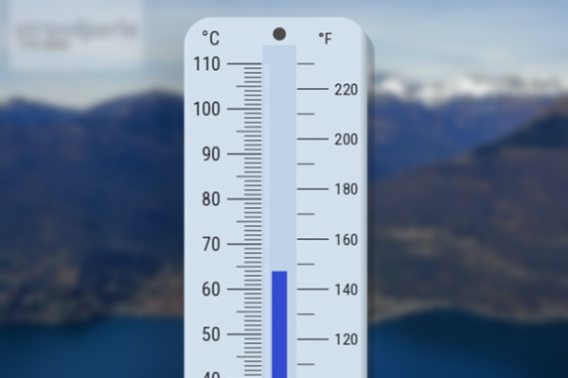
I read 64 °C
